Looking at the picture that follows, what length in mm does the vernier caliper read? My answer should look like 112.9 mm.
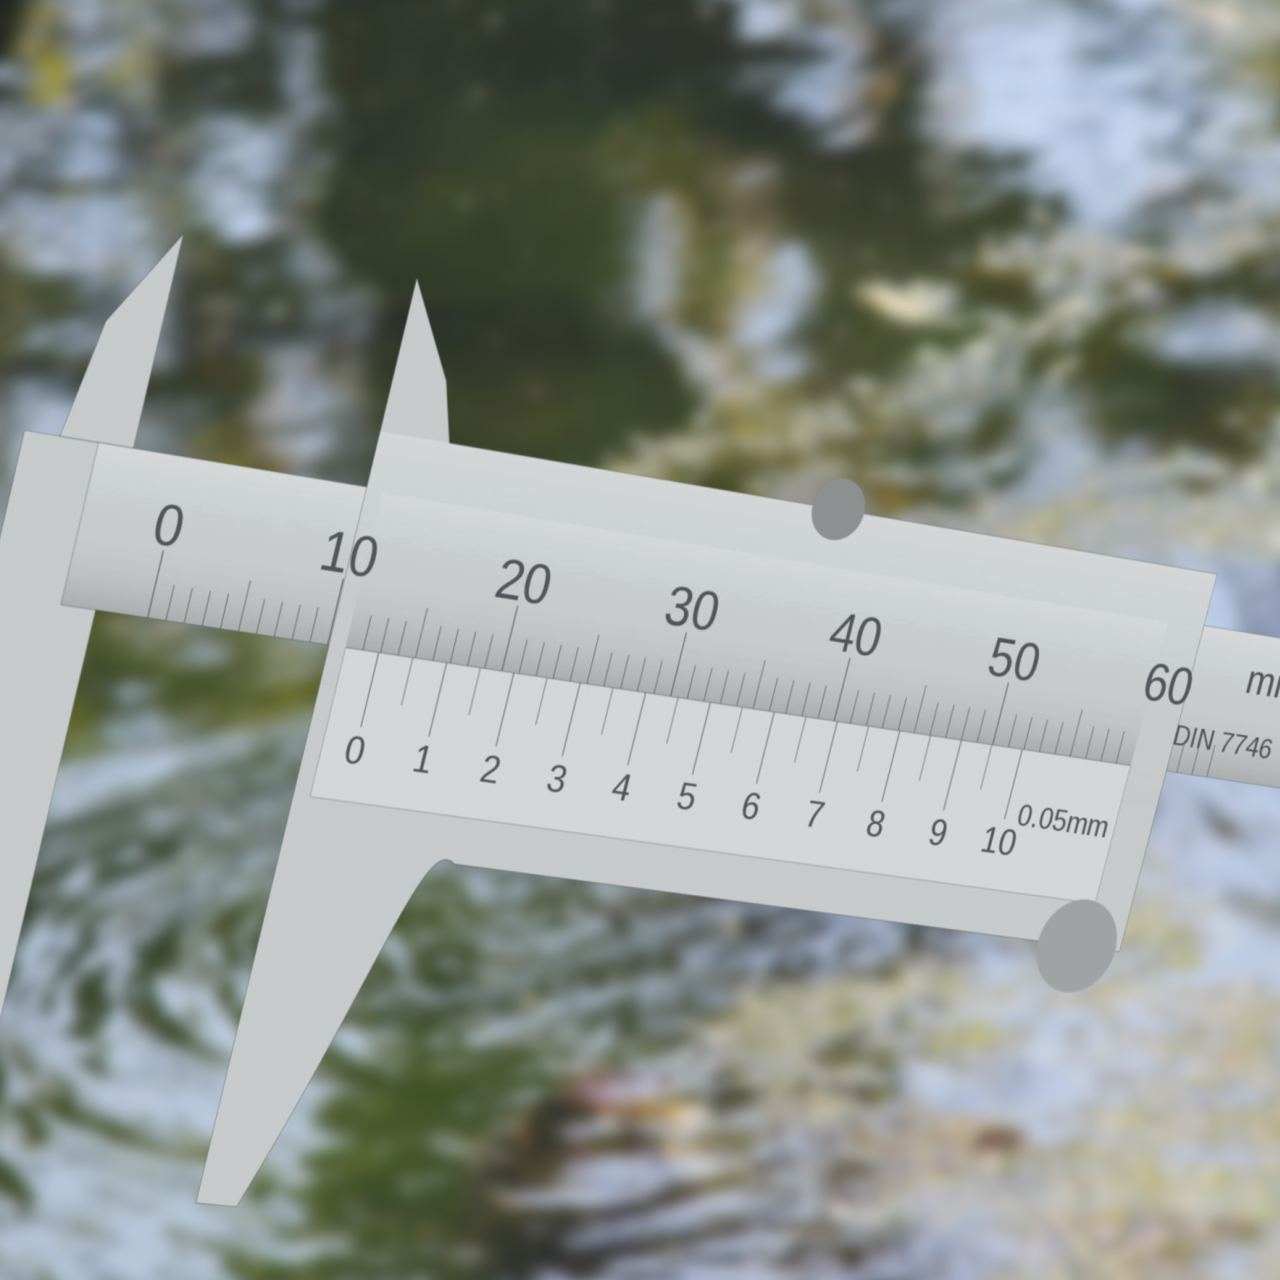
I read 12.9 mm
